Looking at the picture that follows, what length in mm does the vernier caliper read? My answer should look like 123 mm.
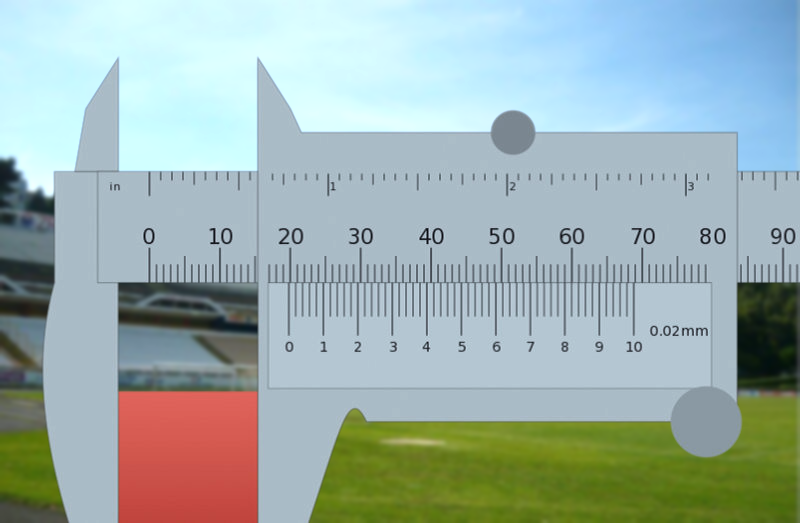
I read 19.8 mm
